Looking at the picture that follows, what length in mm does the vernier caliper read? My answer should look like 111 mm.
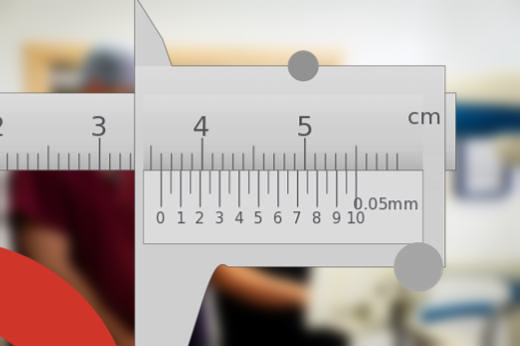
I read 36.0 mm
